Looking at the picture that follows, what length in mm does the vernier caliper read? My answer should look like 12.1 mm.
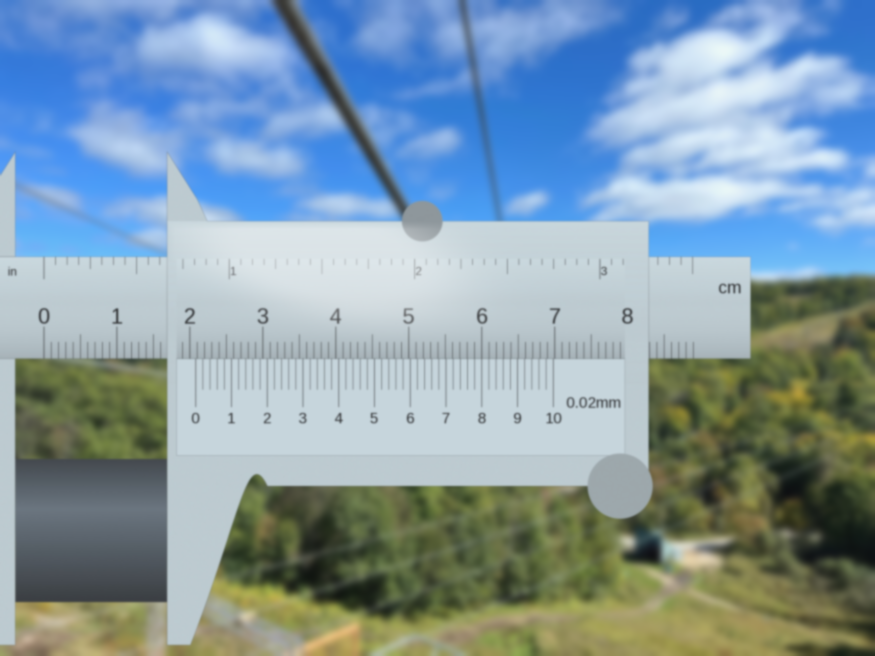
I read 20.8 mm
